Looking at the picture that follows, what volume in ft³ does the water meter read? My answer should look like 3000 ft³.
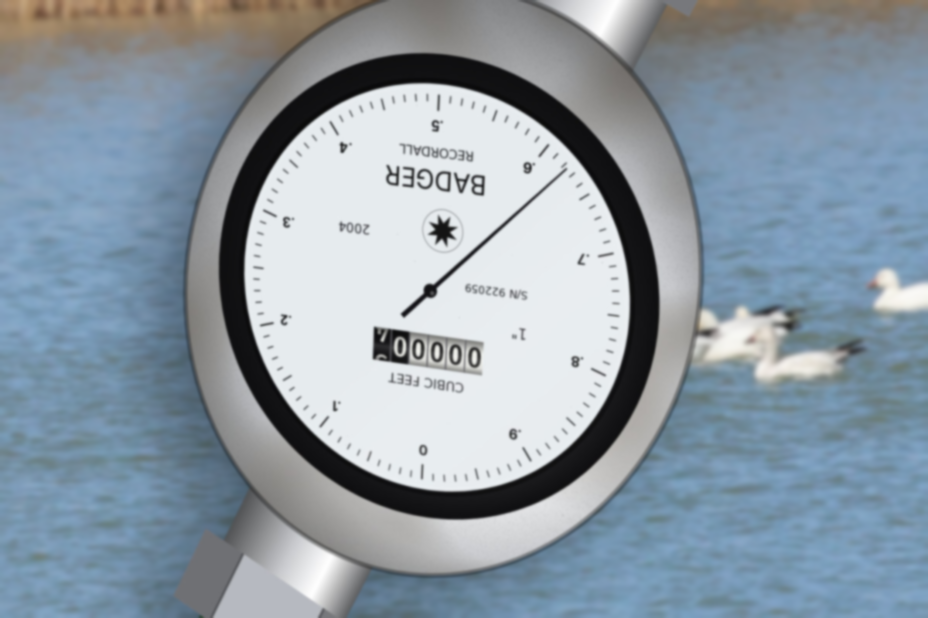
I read 3.62 ft³
